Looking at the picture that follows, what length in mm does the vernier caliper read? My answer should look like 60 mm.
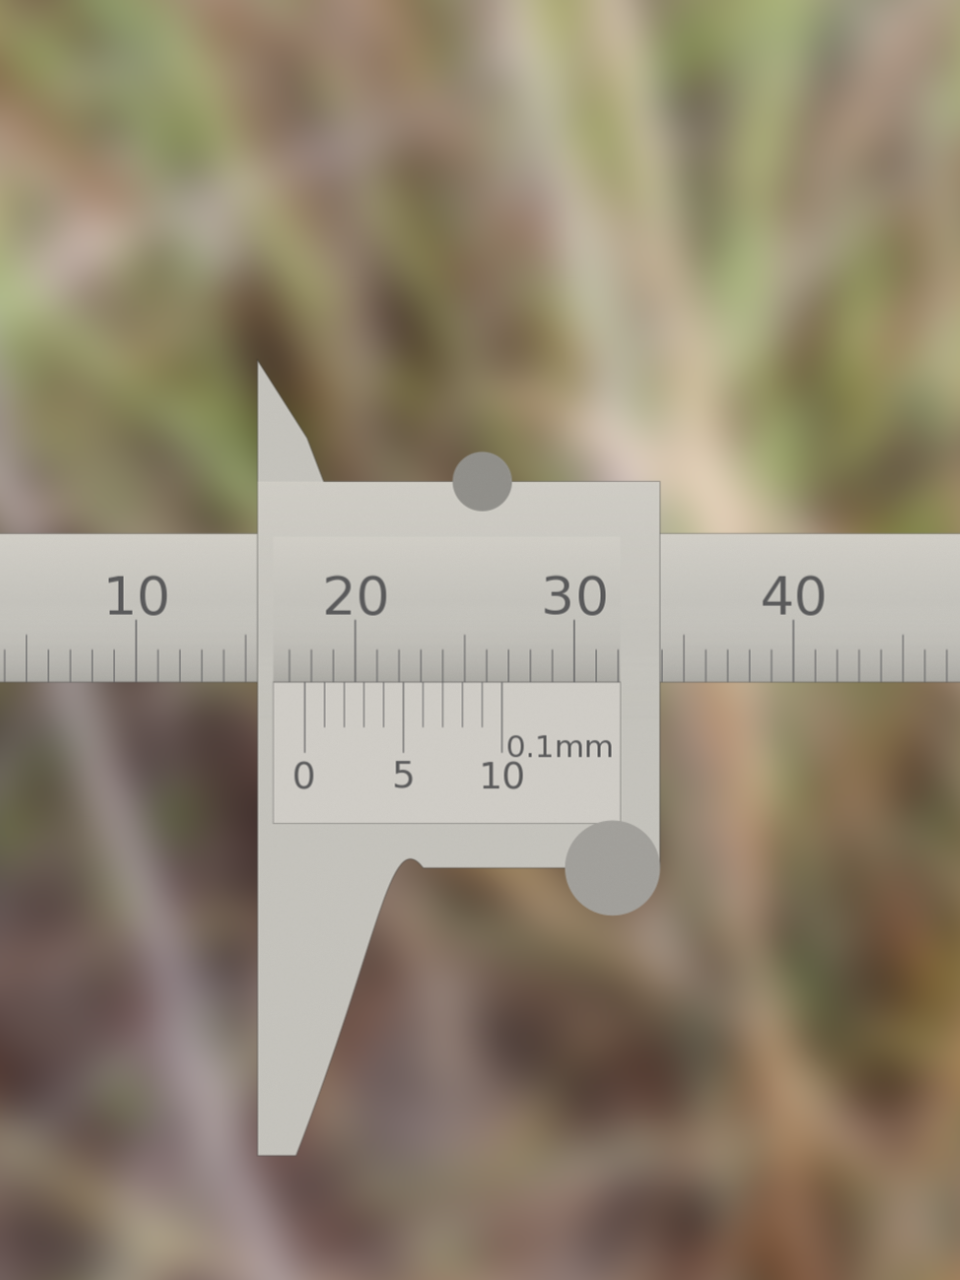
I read 17.7 mm
